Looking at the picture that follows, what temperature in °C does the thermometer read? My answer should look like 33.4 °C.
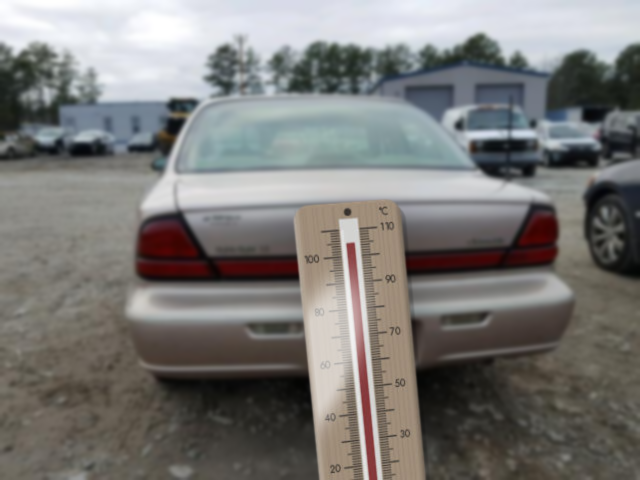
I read 105 °C
